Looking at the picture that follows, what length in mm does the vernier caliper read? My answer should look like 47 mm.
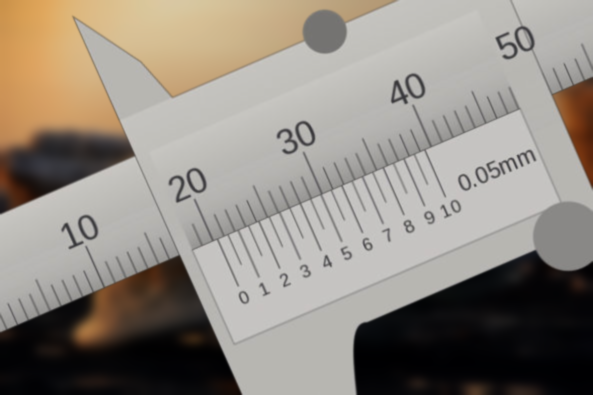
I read 20.4 mm
